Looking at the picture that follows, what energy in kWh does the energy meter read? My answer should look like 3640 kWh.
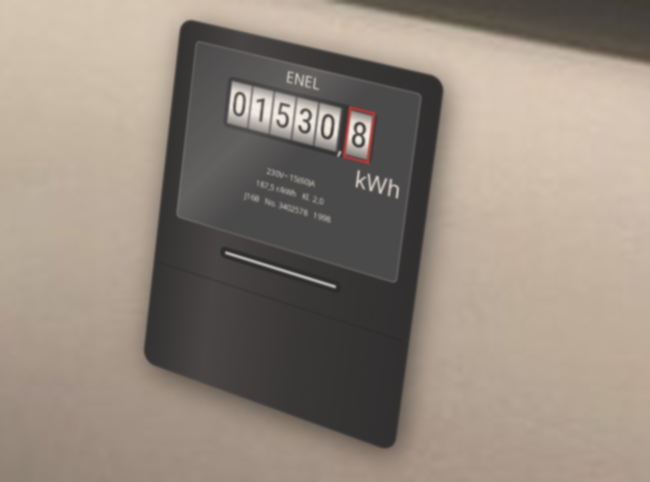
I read 1530.8 kWh
